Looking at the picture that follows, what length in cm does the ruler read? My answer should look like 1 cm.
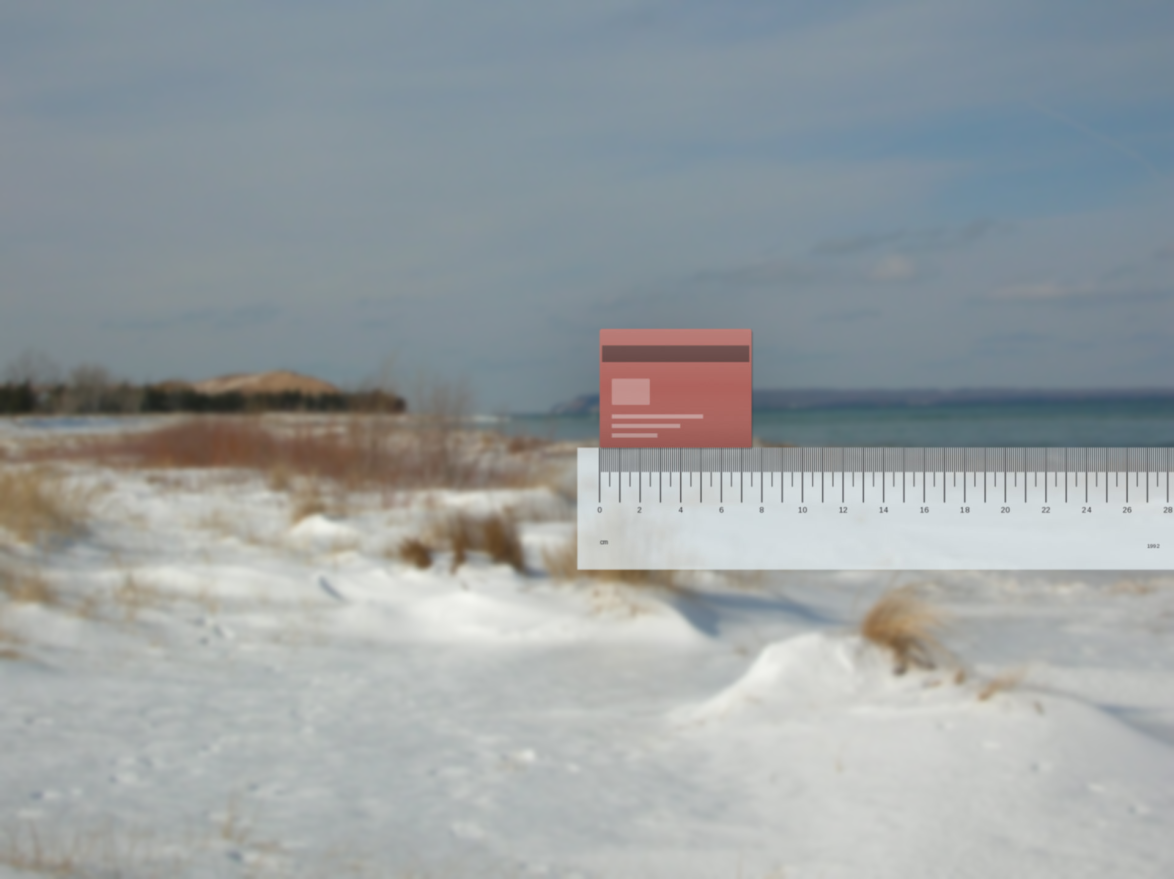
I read 7.5 cm
